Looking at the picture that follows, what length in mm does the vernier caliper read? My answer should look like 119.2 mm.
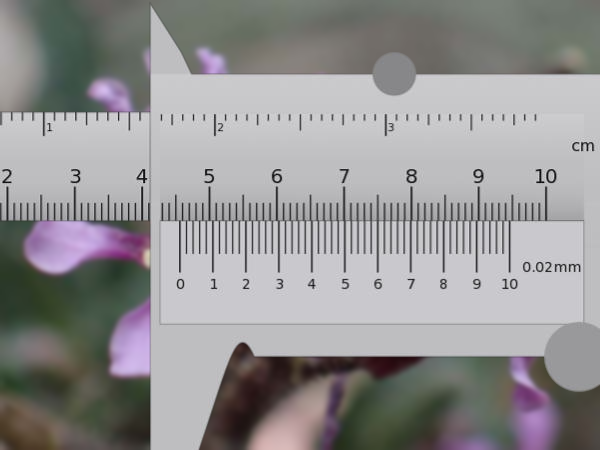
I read 45.6 mm
